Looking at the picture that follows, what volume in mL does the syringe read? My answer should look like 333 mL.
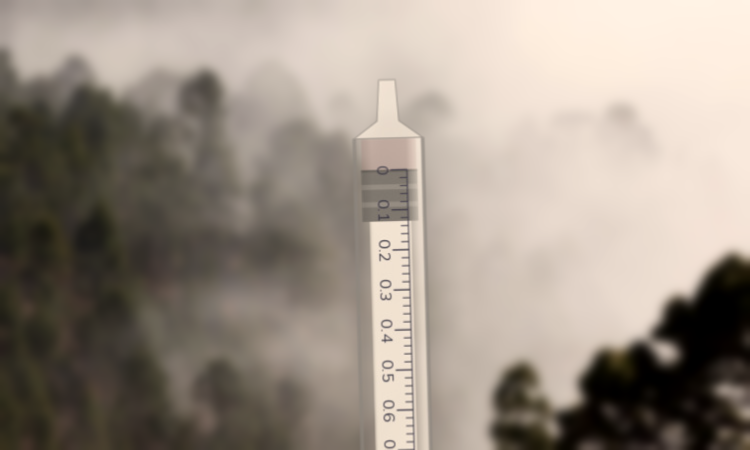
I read 0 mL
